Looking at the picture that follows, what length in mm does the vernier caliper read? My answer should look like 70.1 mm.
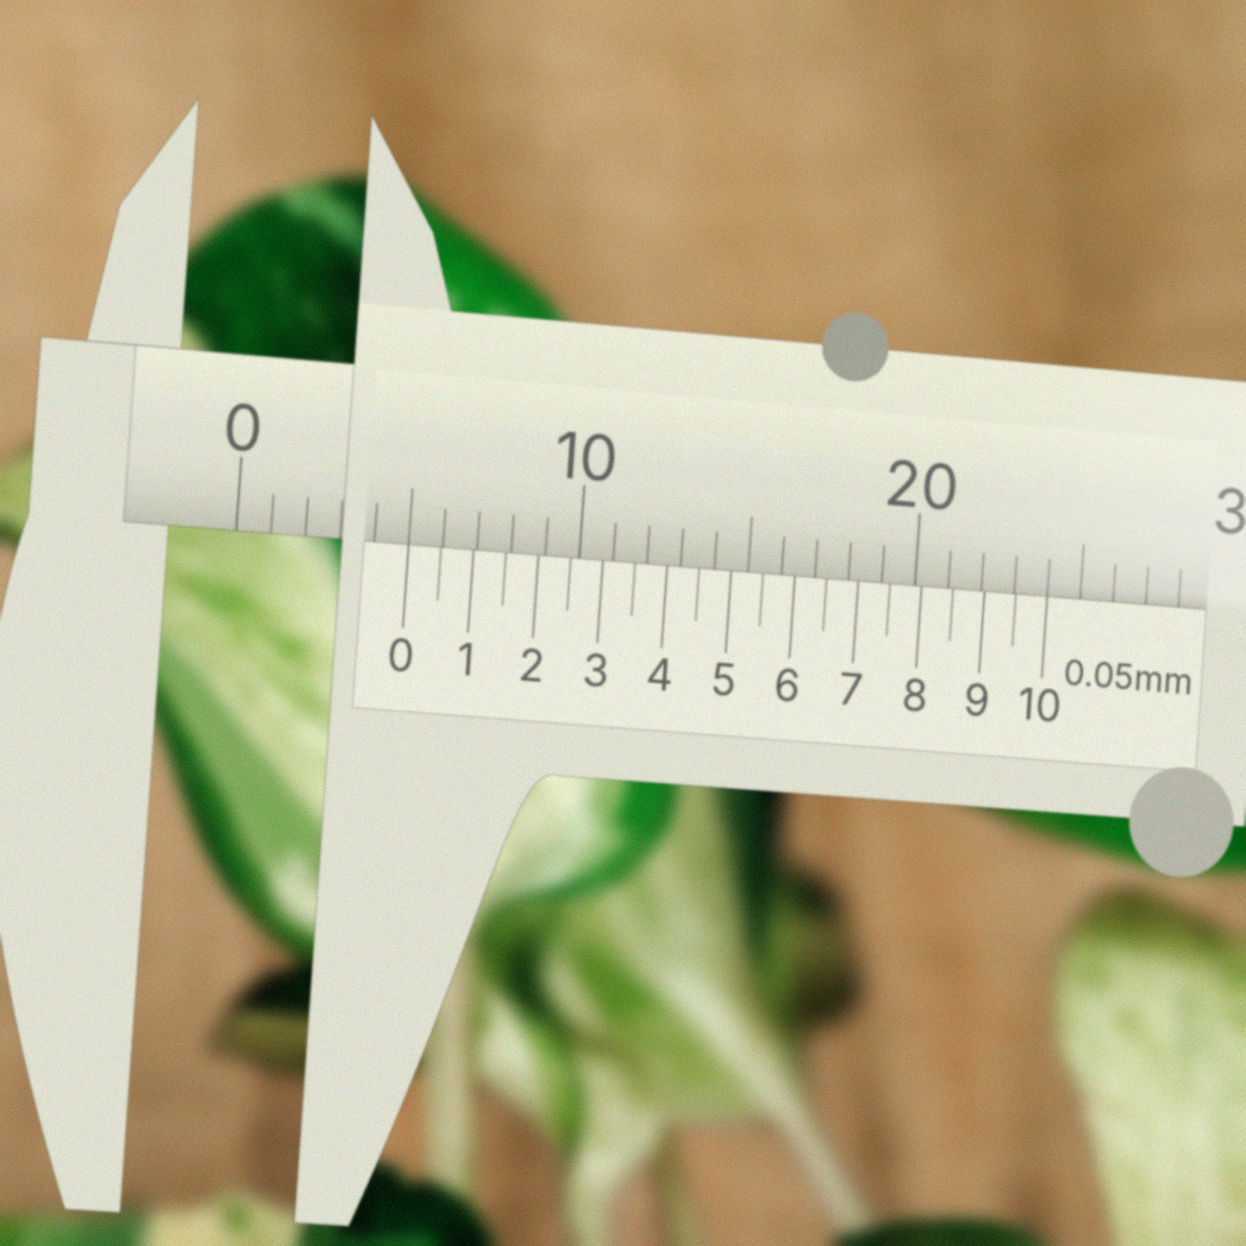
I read 5.00 mm
